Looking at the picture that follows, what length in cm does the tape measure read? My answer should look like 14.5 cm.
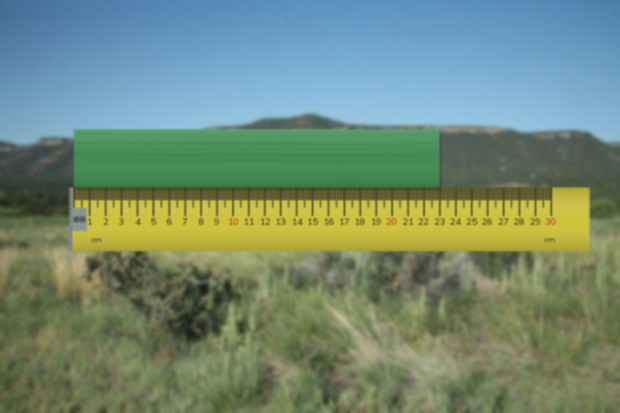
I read 23 cm
